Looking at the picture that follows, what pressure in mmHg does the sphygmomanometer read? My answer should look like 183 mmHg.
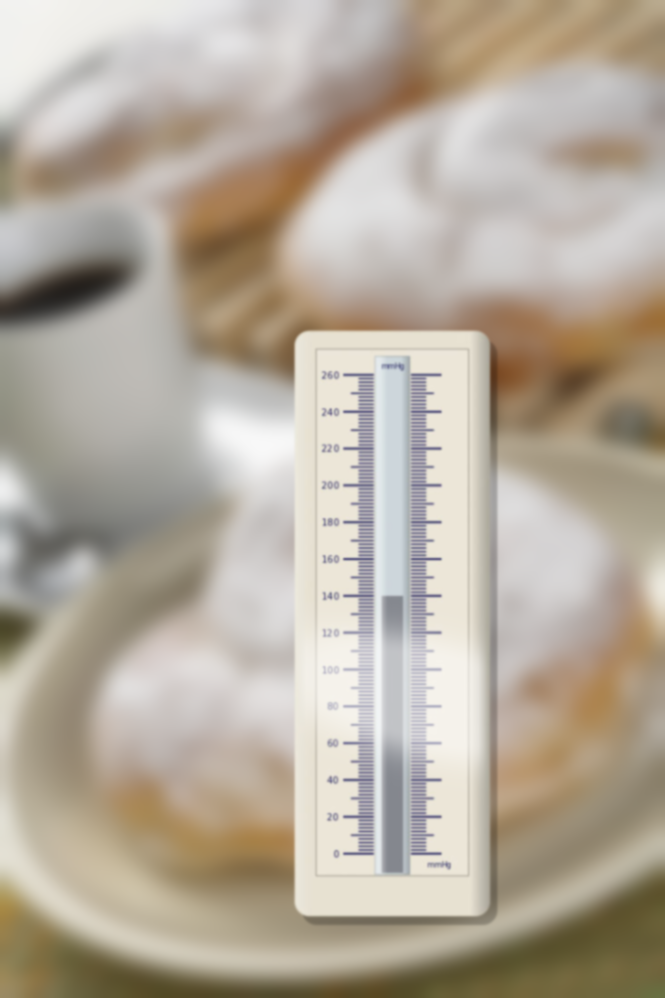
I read 140 mmHg
